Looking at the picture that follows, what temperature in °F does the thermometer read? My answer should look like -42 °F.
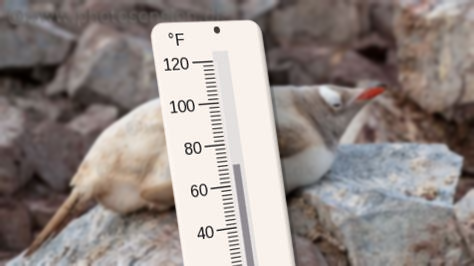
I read 70 °F
